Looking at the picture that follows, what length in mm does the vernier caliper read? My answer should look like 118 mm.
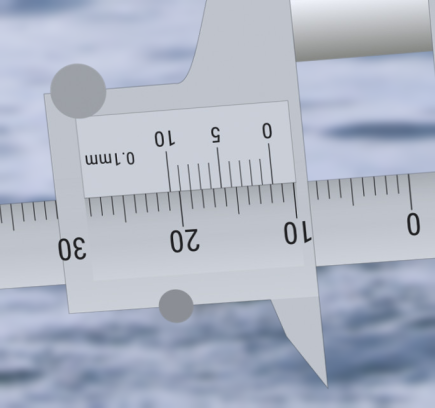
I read 11.8 mm
